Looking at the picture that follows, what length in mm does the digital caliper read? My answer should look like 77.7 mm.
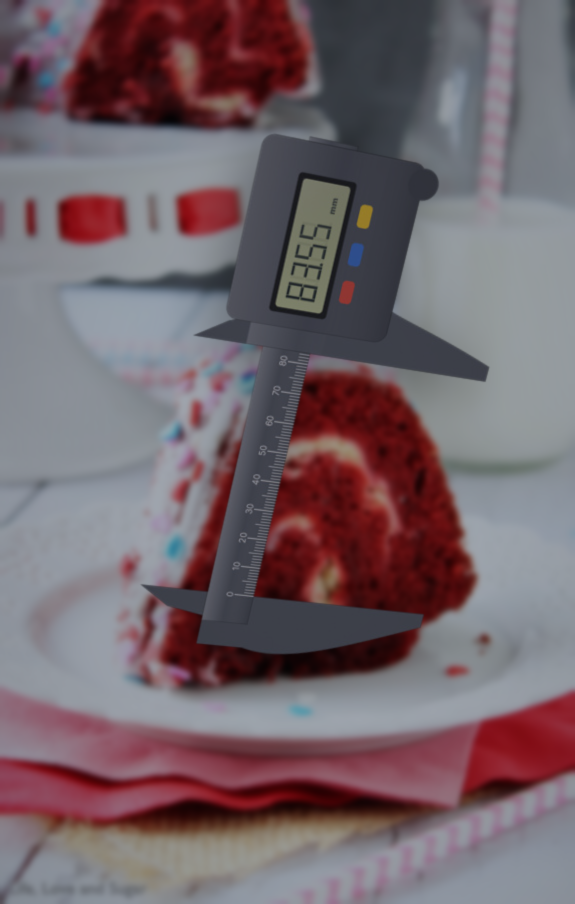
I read 83.55 mm
